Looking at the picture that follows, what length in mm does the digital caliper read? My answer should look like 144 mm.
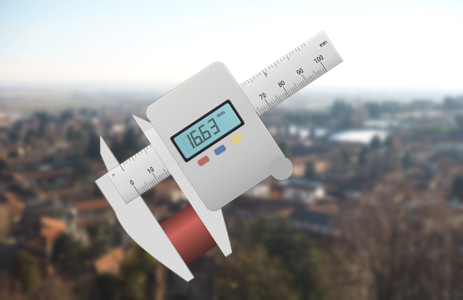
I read 16.63 mm
